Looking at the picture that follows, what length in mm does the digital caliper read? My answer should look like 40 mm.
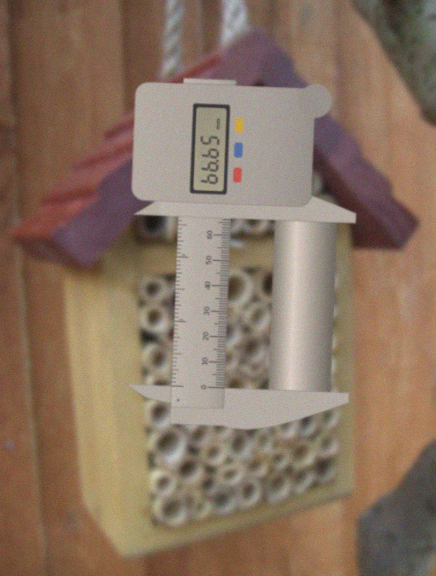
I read 66.65 mm
